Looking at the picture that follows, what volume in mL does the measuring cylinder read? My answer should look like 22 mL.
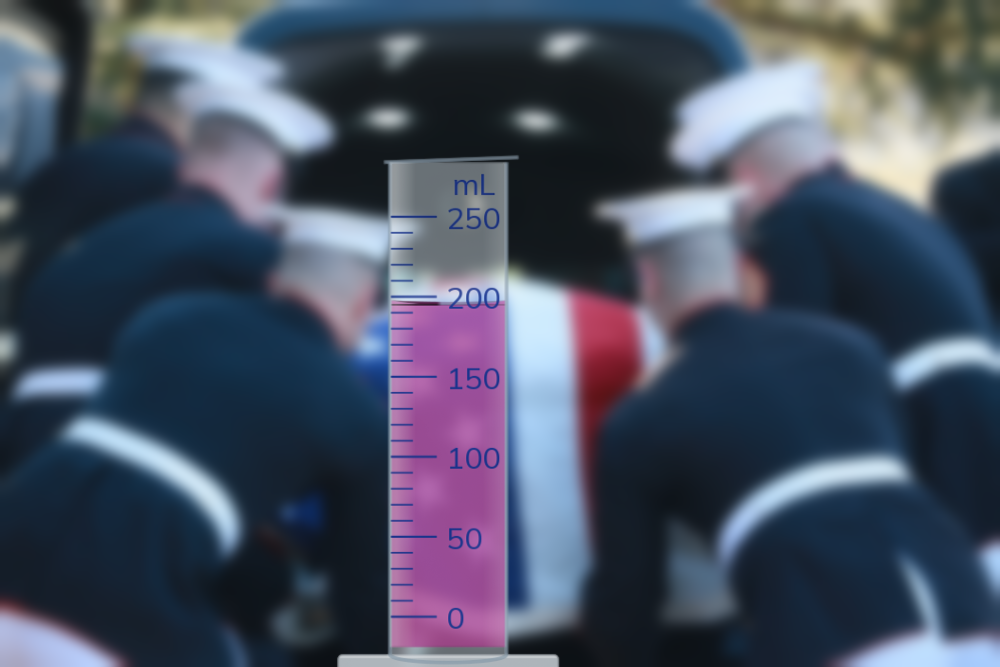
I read 195 mL
